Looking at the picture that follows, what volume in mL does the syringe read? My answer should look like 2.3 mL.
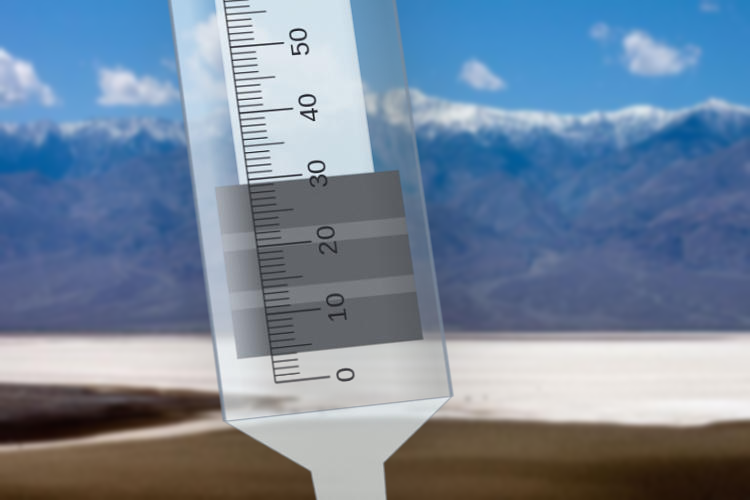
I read 4 mL
